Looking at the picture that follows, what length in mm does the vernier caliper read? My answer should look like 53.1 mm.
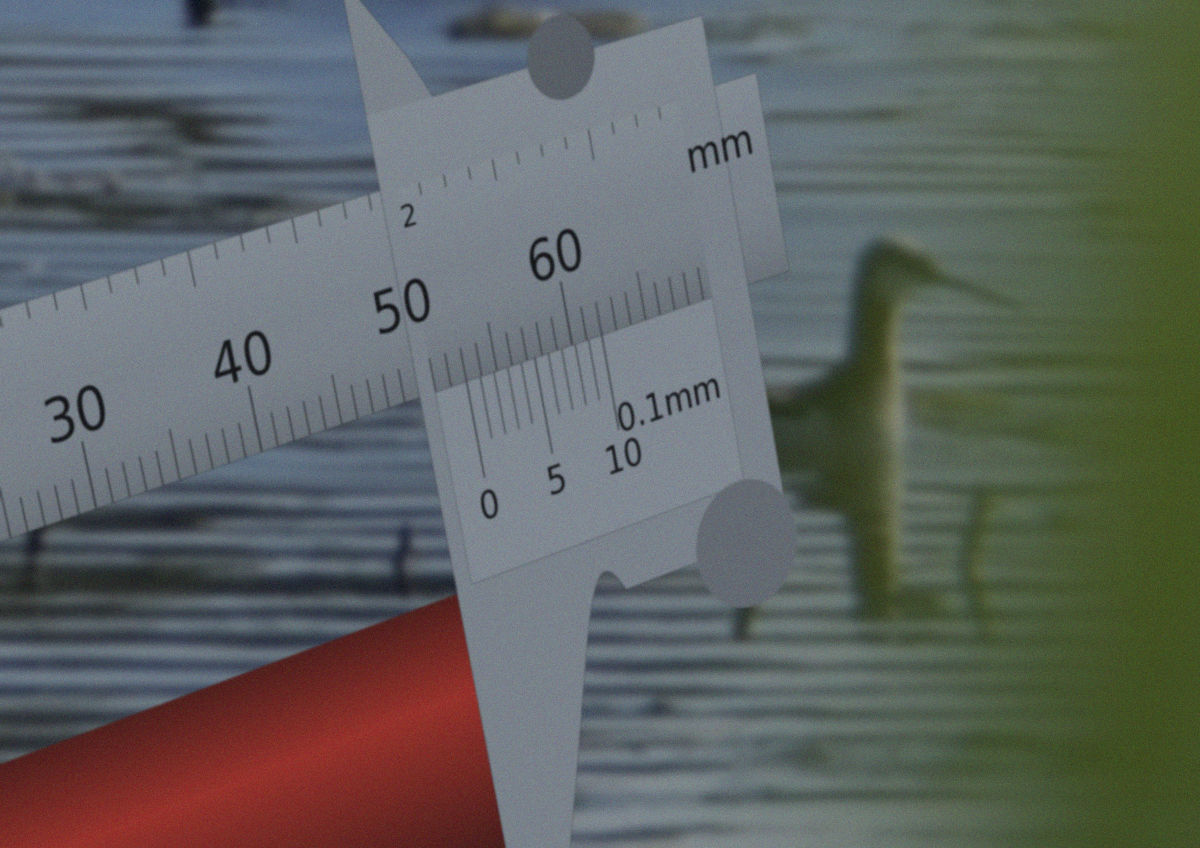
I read 53.0 mm
